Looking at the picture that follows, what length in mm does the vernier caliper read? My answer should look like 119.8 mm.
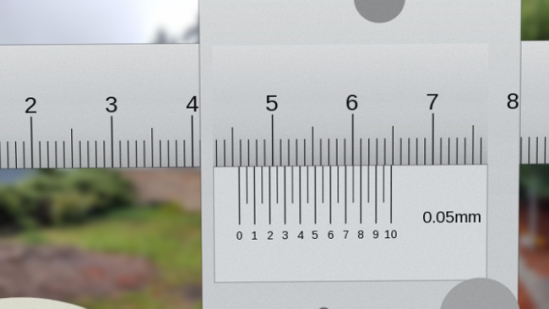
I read 45.8 mm
